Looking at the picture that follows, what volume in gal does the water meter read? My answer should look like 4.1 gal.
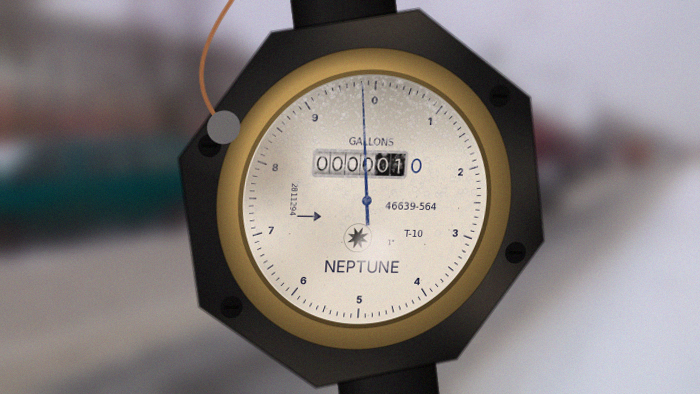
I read 9.8 gal
